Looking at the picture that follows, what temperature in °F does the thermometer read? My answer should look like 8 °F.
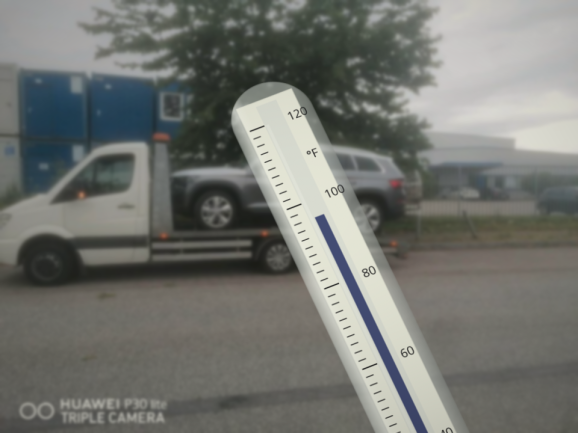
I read 96 °F
